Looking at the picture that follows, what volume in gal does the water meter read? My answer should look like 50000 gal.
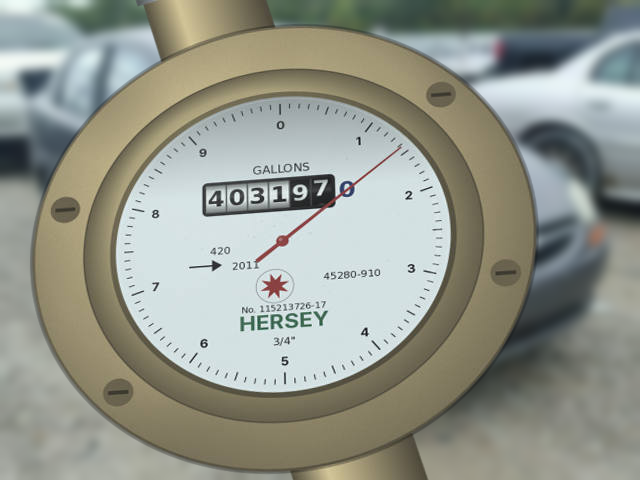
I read 4031971.4 gal
